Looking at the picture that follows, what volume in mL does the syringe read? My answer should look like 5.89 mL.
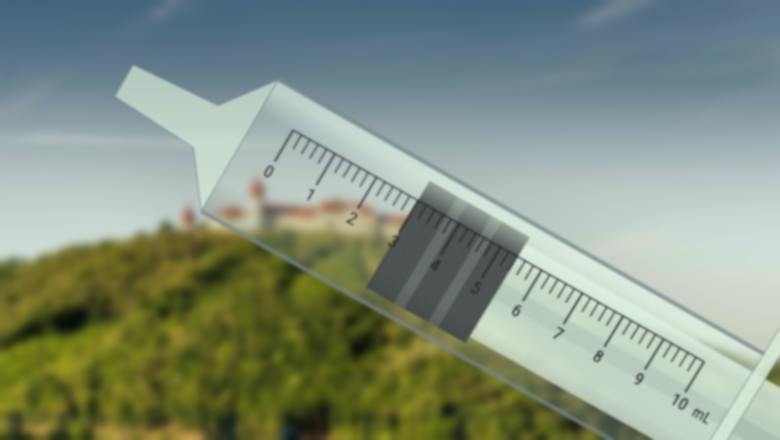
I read 3 mL
